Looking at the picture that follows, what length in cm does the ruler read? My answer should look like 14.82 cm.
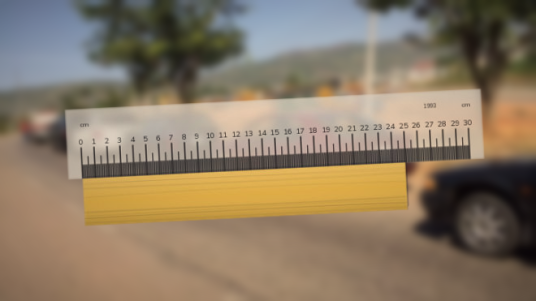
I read 25 cm
